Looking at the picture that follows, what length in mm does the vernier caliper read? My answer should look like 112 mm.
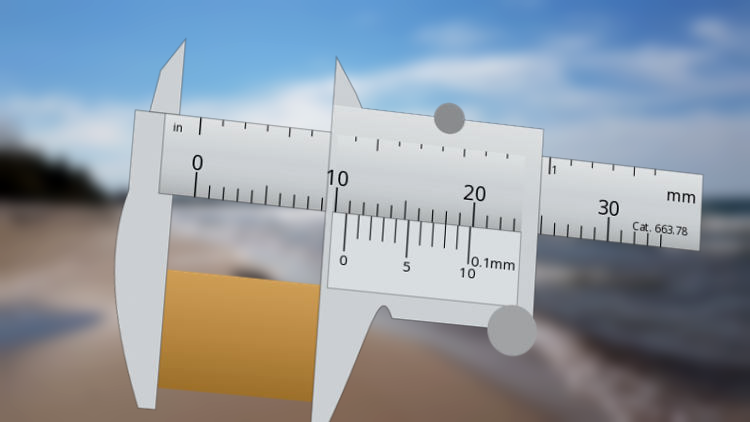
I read 10.8 mm
